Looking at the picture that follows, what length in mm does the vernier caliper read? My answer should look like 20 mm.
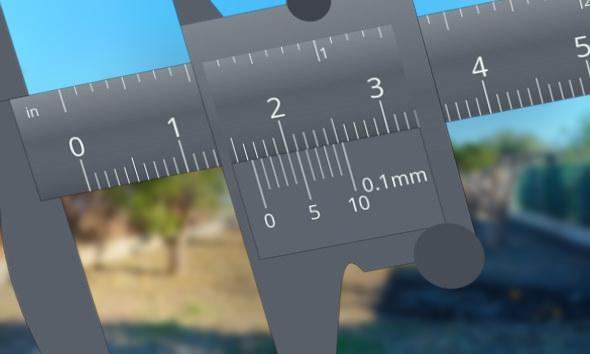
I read 16.4 mm
